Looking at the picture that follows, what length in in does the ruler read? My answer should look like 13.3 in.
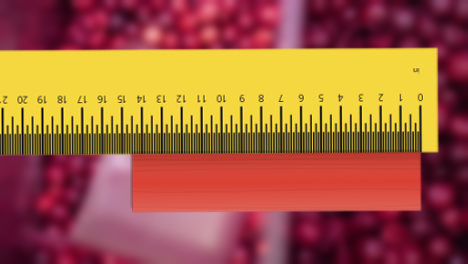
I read 14.5 in
